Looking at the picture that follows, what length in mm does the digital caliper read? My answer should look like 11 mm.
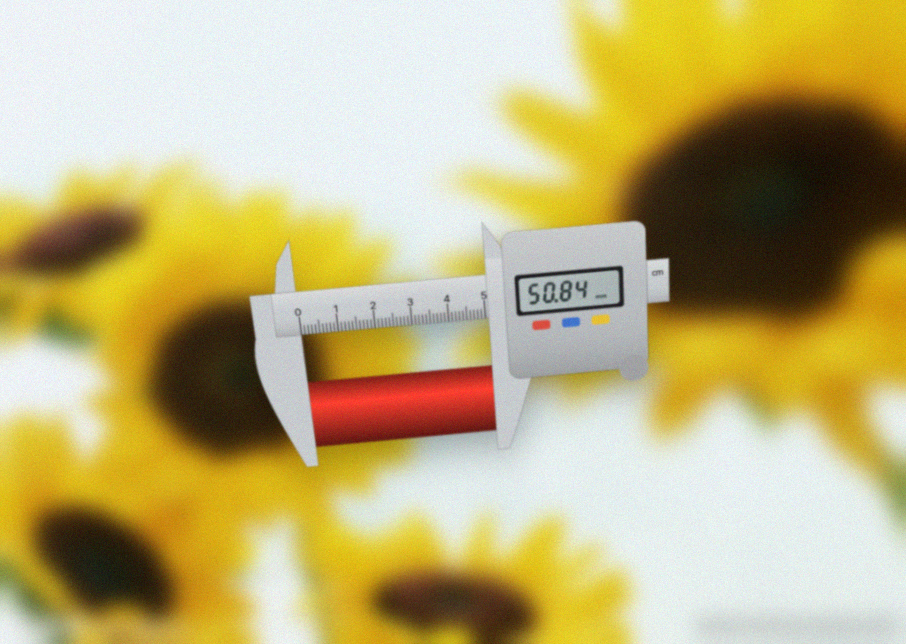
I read 50.84 mm
